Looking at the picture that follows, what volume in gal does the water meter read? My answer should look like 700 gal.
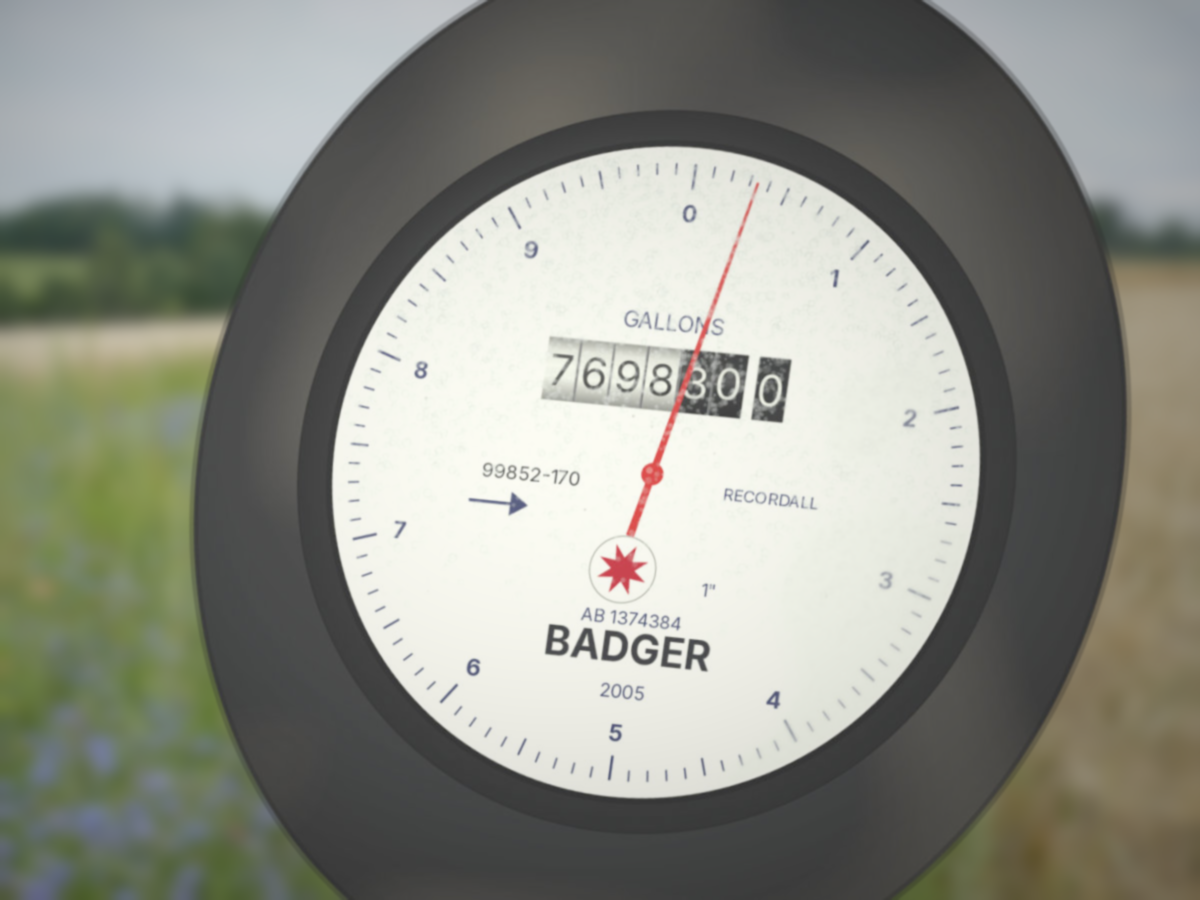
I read 7698300.3 gal
